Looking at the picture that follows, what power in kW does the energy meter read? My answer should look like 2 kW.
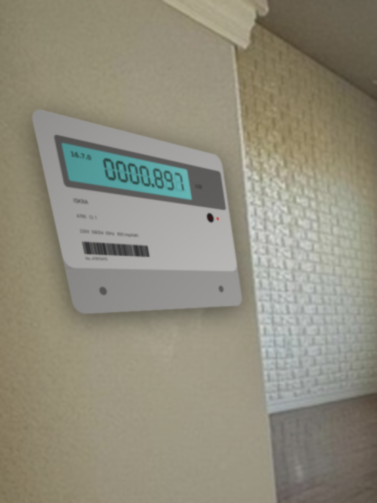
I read 0.897 kW
